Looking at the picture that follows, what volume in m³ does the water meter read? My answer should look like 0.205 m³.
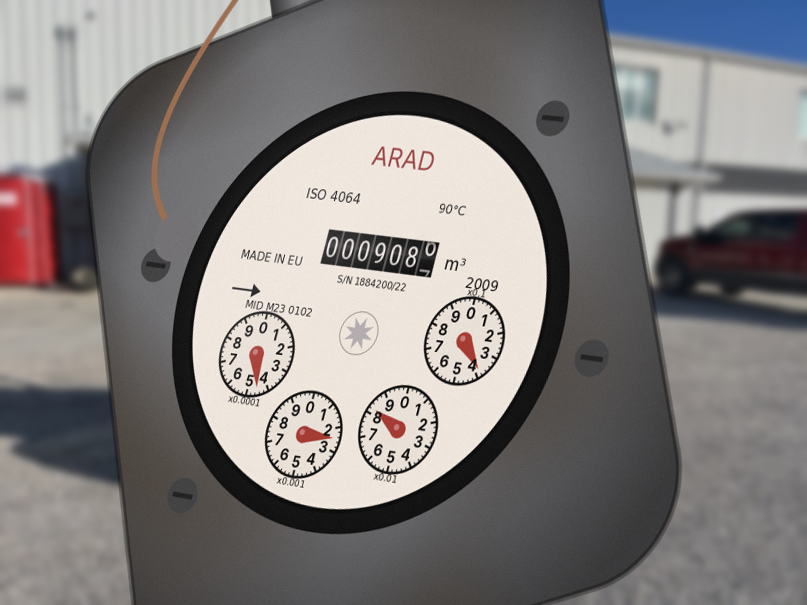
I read 9086.3824 m³
